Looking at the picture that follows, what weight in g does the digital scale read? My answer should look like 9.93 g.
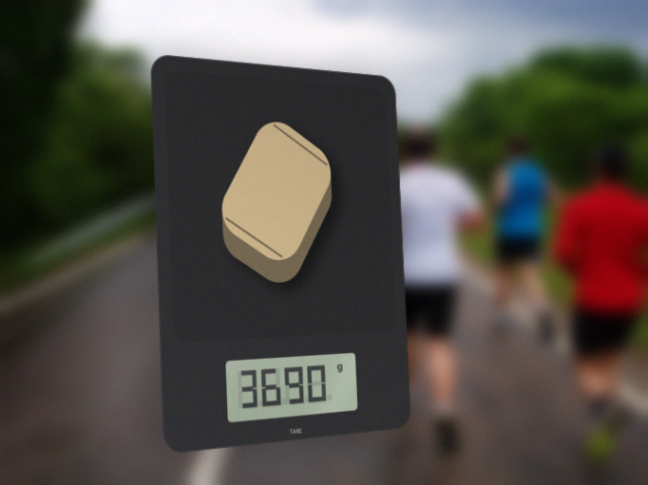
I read 3690 g
